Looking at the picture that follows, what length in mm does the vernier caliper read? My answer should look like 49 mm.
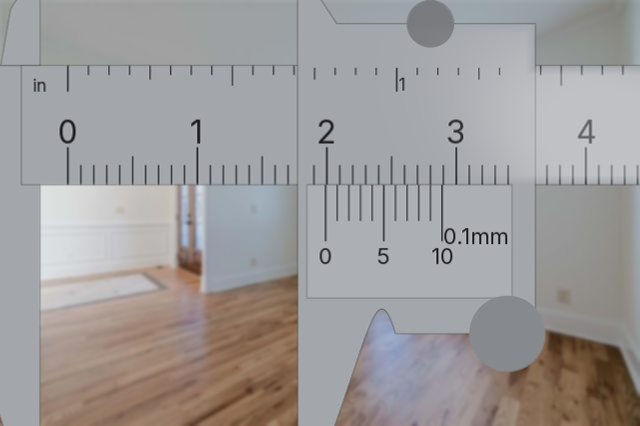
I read 19.9 mm
